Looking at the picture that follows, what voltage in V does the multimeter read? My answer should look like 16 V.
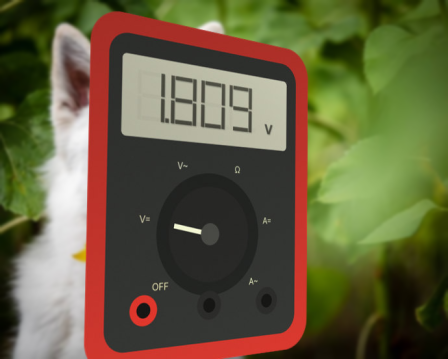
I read 1.809 V
